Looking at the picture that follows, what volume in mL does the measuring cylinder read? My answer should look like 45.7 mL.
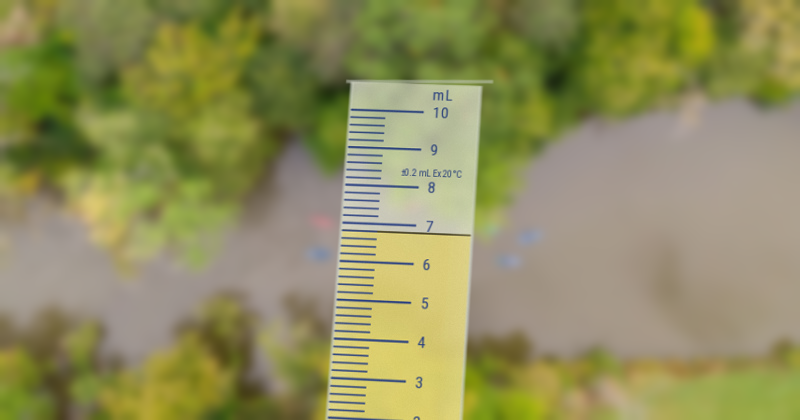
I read 6.8 mL
